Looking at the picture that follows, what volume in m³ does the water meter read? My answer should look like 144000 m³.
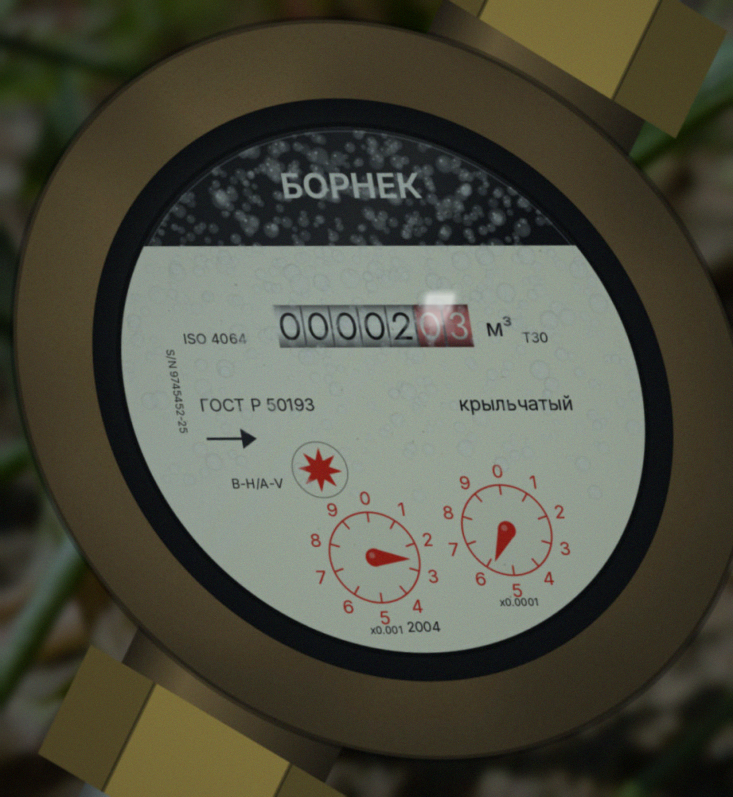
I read 2.0325 m³
